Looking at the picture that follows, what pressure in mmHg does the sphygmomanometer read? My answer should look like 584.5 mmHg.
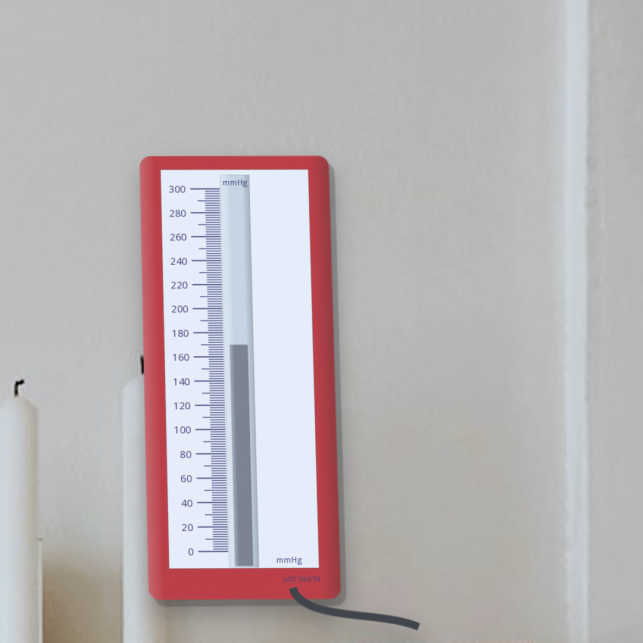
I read 170 mmHg
